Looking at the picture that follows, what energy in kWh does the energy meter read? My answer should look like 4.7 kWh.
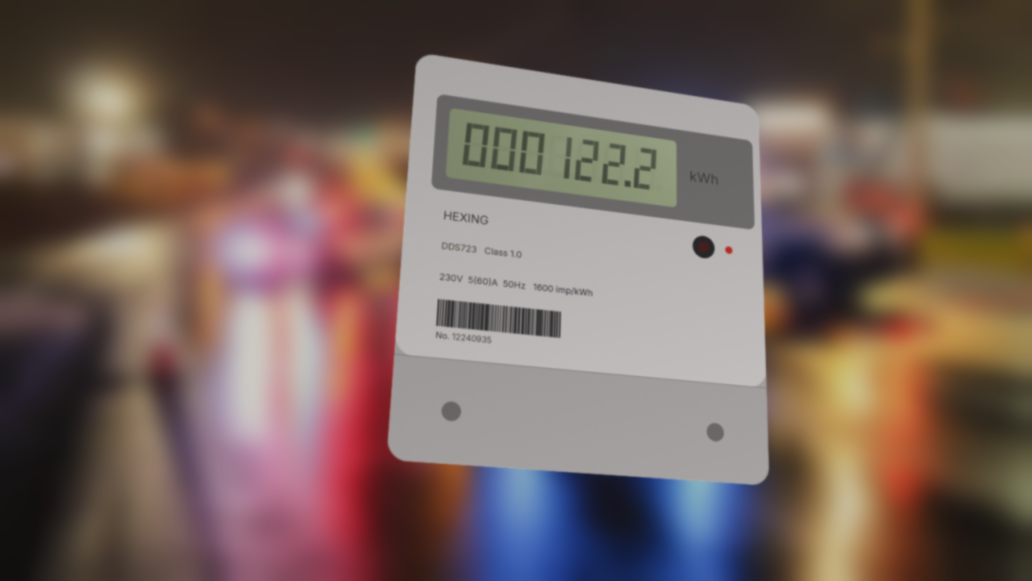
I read 122.2 kWh
